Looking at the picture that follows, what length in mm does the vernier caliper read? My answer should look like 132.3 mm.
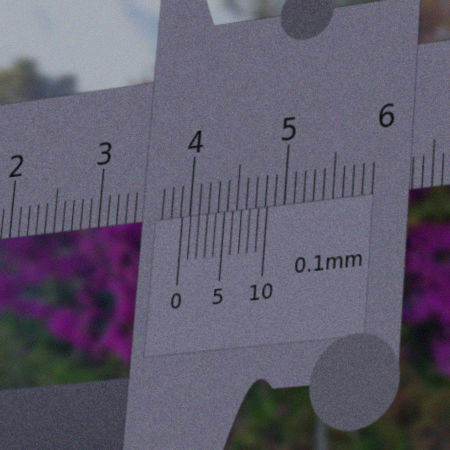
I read 39.2 mm
